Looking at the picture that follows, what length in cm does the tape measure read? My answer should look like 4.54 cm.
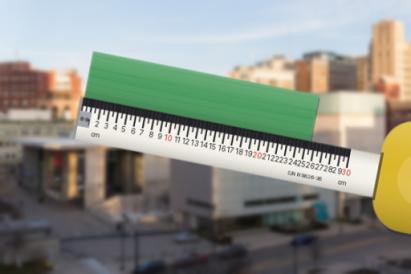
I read 25.5 cm
